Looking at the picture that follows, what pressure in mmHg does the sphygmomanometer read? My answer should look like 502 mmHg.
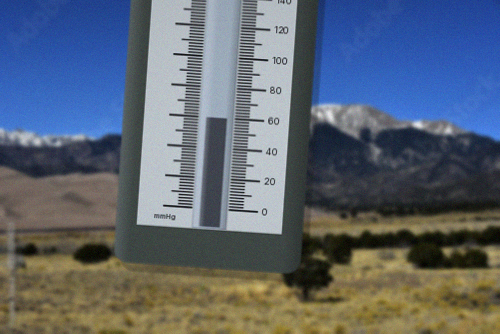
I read 60 mmHg
